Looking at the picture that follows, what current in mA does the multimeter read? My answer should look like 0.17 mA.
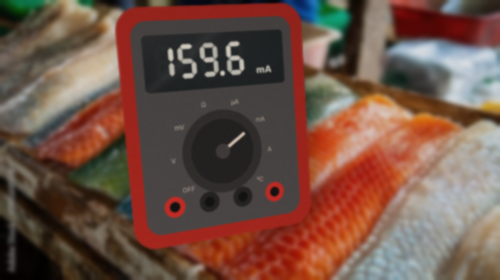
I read 159.6 mA
